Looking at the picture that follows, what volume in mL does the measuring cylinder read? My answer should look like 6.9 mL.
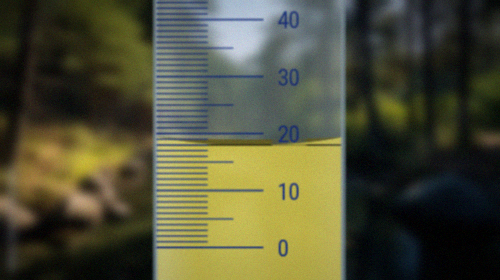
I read 18 mL
